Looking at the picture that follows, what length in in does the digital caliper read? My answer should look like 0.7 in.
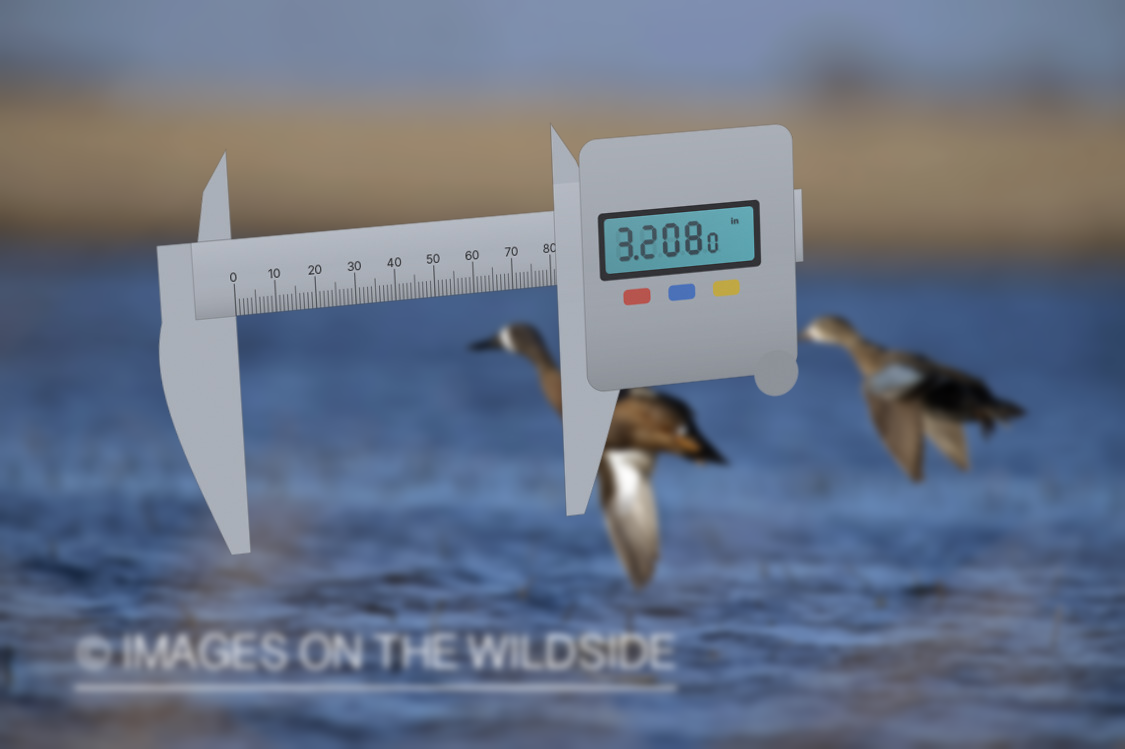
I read 3.2080 in
